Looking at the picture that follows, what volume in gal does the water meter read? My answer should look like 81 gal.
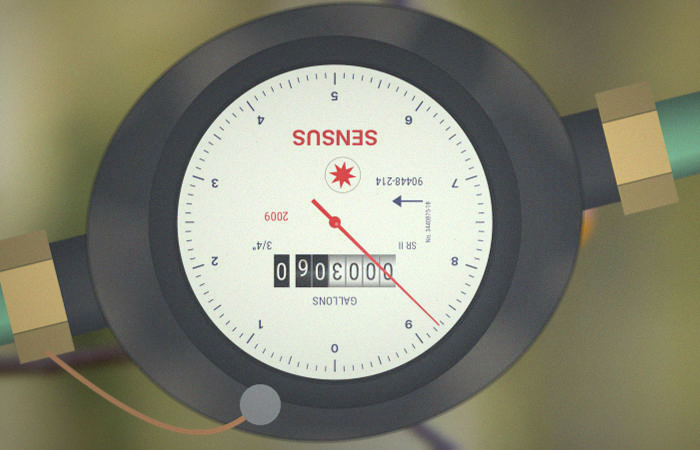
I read 3058.7 gal
